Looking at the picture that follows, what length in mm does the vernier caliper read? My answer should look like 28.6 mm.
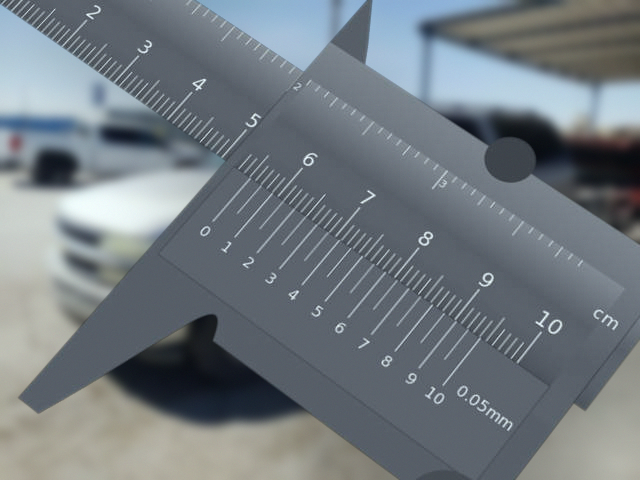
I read 55.2 mm
